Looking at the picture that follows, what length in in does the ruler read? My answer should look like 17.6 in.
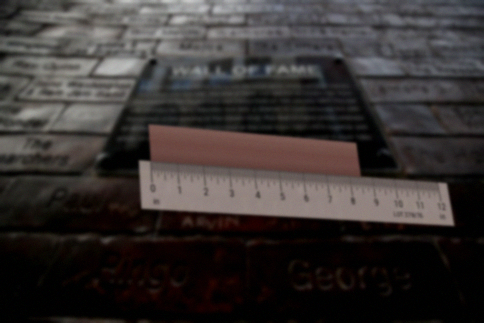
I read 8.5 in
